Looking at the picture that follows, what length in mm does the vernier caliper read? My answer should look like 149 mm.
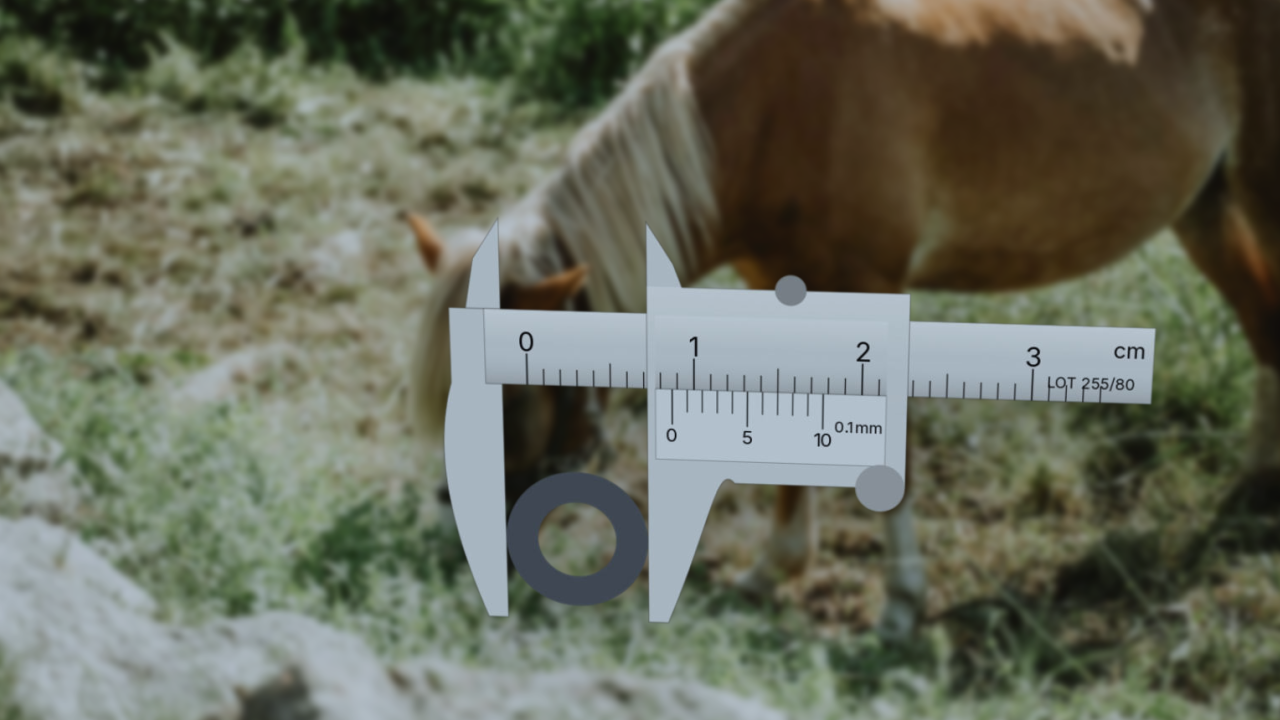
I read 8.7 mm
